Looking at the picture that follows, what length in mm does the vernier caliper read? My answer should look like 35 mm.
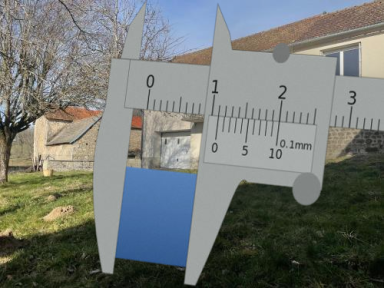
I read 11.0 mm
